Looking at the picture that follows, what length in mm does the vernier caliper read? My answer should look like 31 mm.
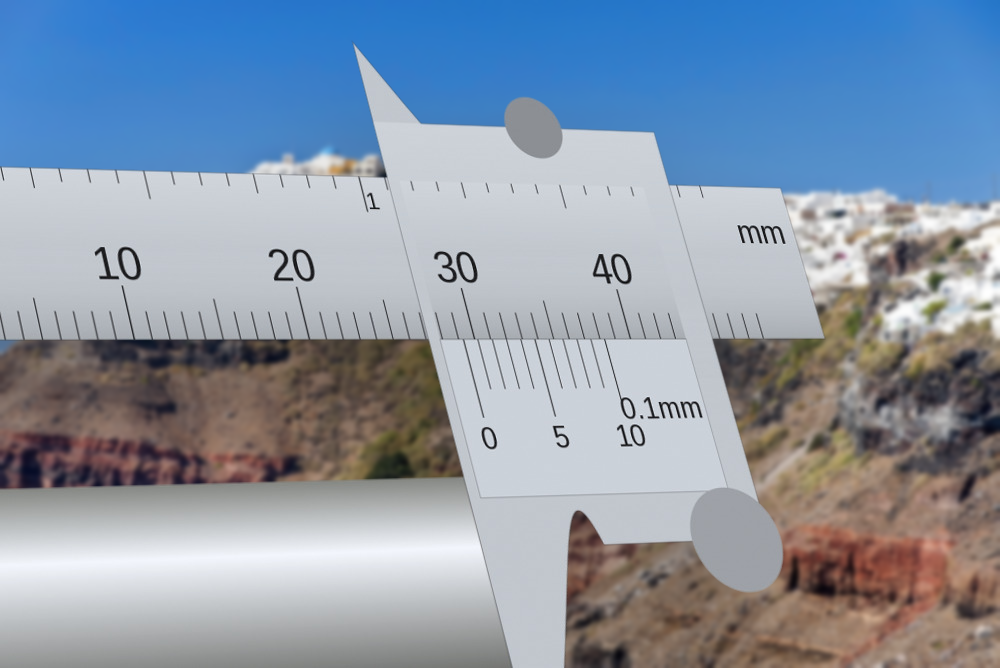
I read 29.3 mm
